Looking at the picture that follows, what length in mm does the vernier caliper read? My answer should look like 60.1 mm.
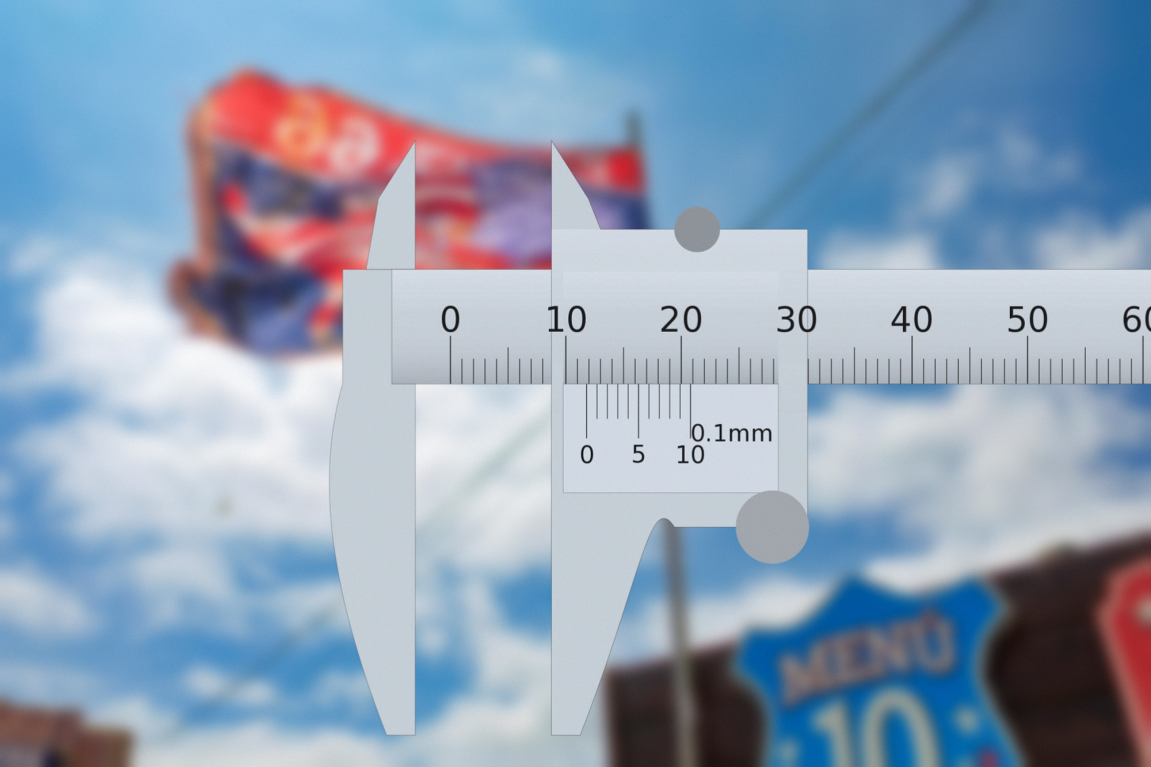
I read 11.8 mm
